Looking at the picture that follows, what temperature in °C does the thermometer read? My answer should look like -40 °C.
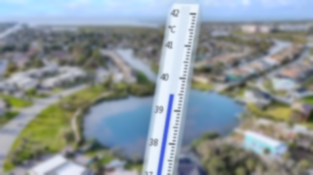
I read 39.5 °C
